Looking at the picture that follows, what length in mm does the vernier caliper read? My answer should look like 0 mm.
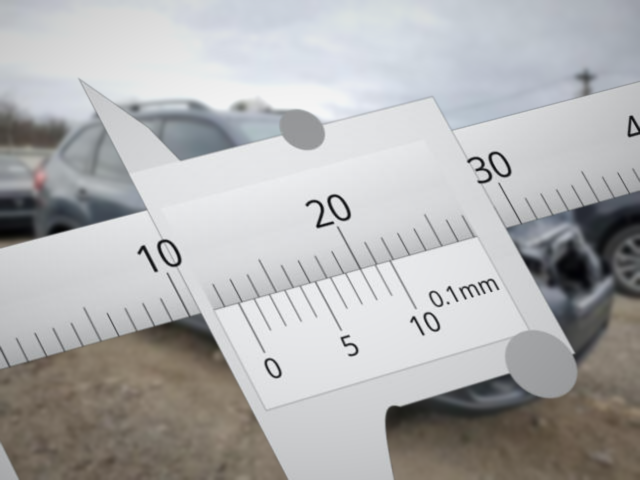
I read 12.8 mm
